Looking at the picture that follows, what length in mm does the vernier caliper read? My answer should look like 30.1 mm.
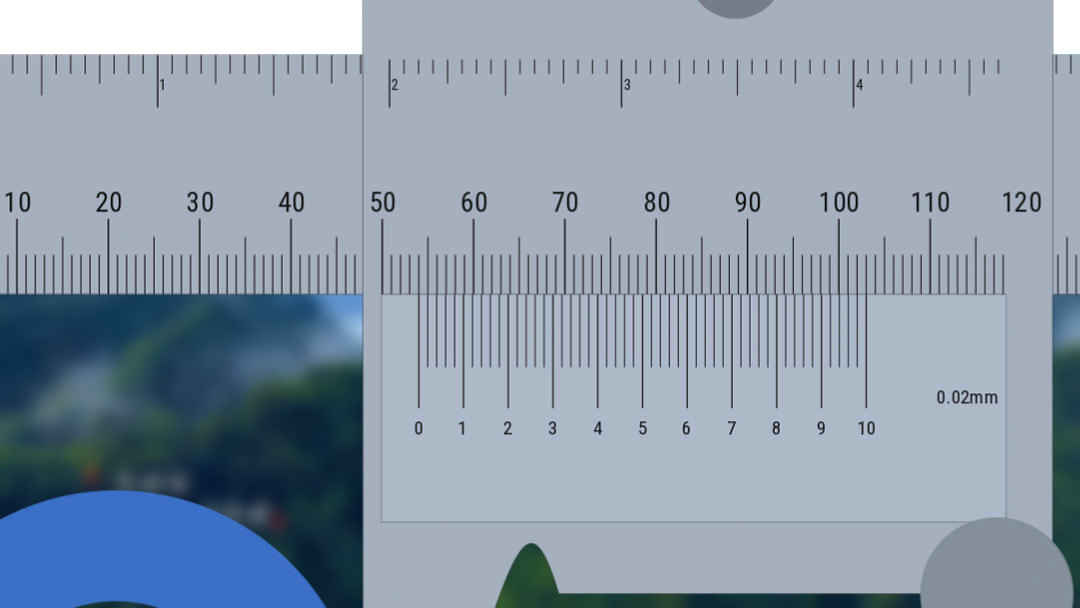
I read 54.0 mm
